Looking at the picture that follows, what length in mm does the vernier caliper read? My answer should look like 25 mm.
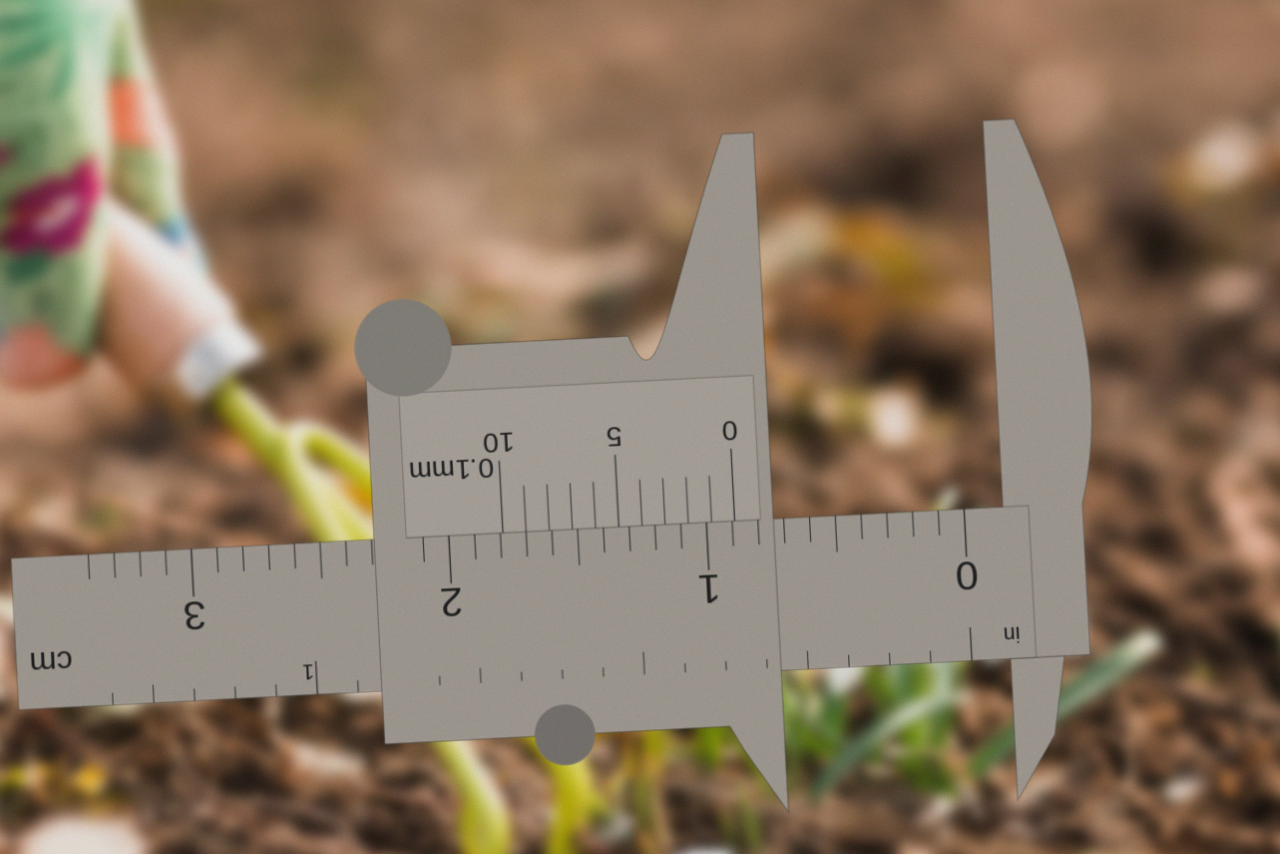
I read 8.9 mm
